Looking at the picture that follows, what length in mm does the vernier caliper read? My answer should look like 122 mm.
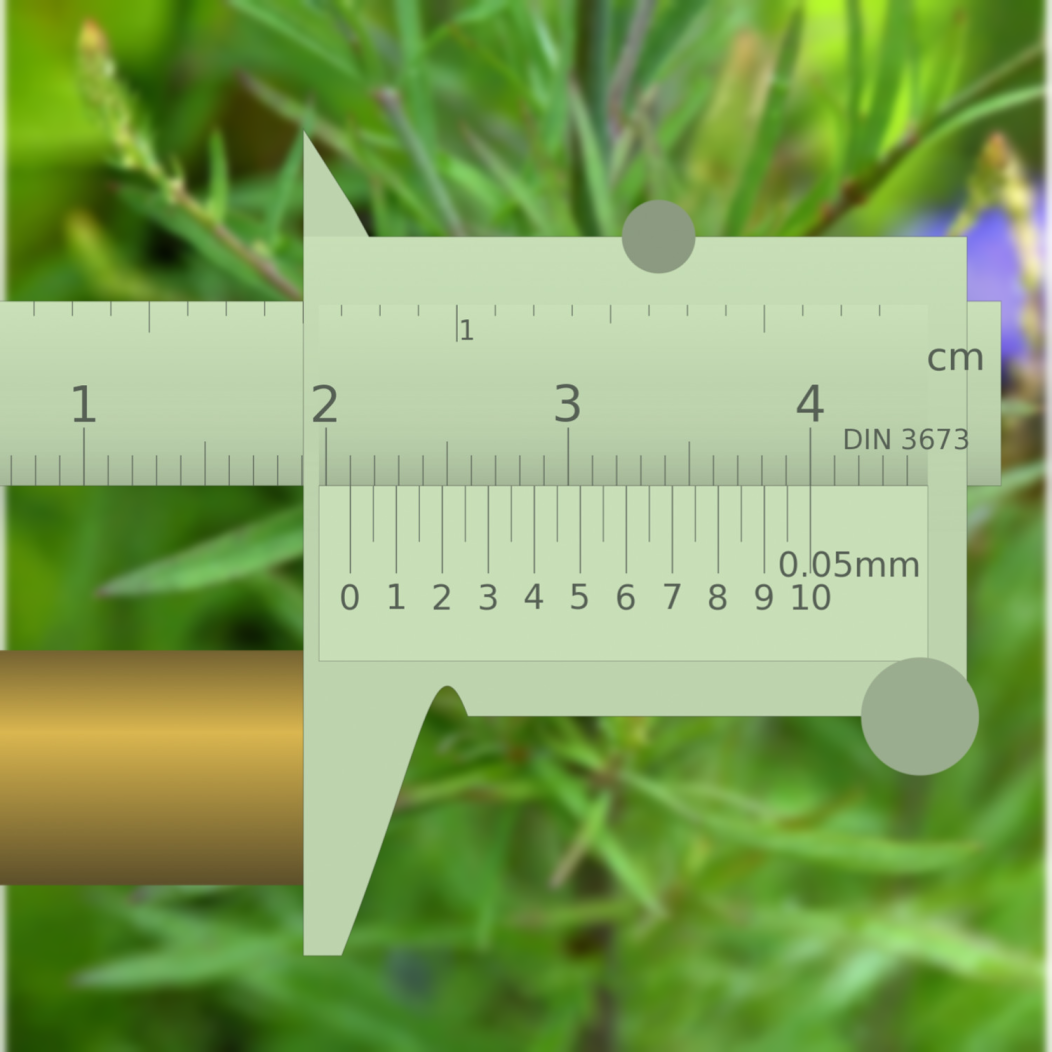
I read 21.00 mm
